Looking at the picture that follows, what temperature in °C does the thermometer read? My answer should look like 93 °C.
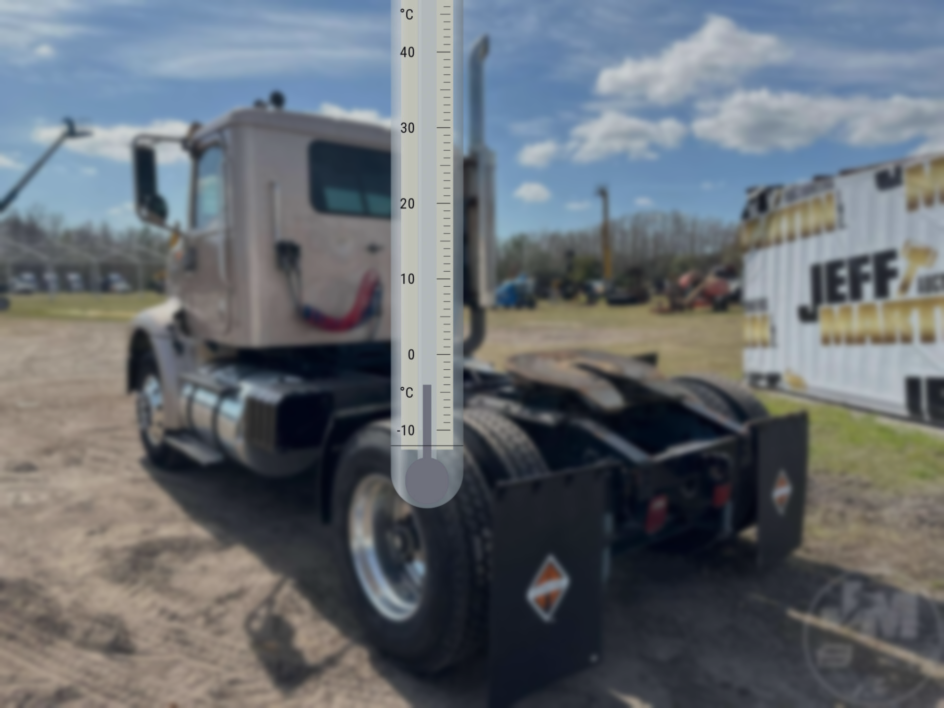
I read -4 °C
